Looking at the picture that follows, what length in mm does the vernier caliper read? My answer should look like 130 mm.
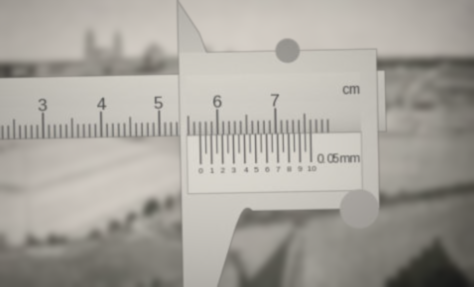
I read 57.0 mm
